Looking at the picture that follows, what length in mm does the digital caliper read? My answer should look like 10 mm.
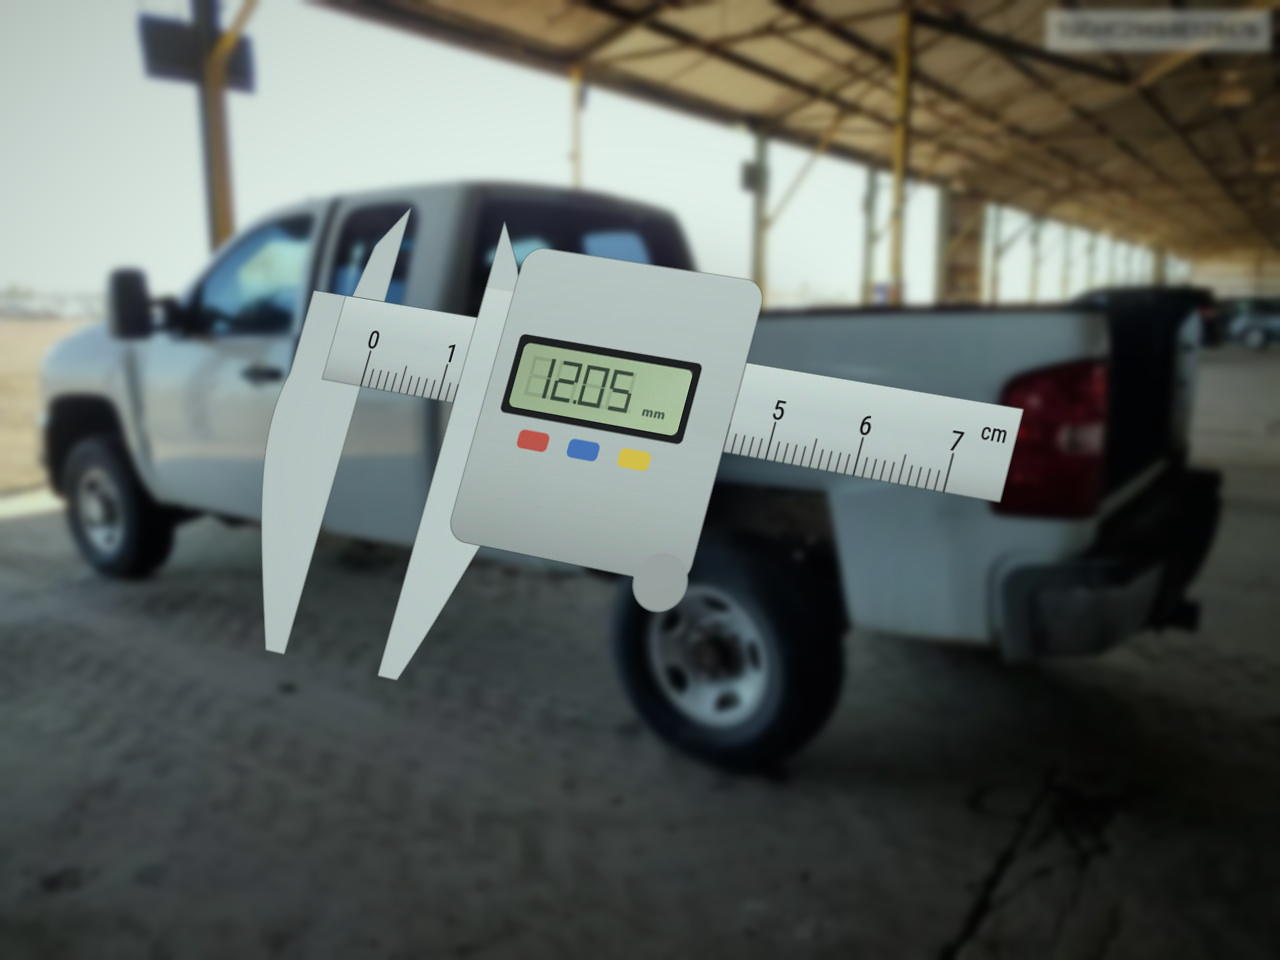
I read 12.05 mm
